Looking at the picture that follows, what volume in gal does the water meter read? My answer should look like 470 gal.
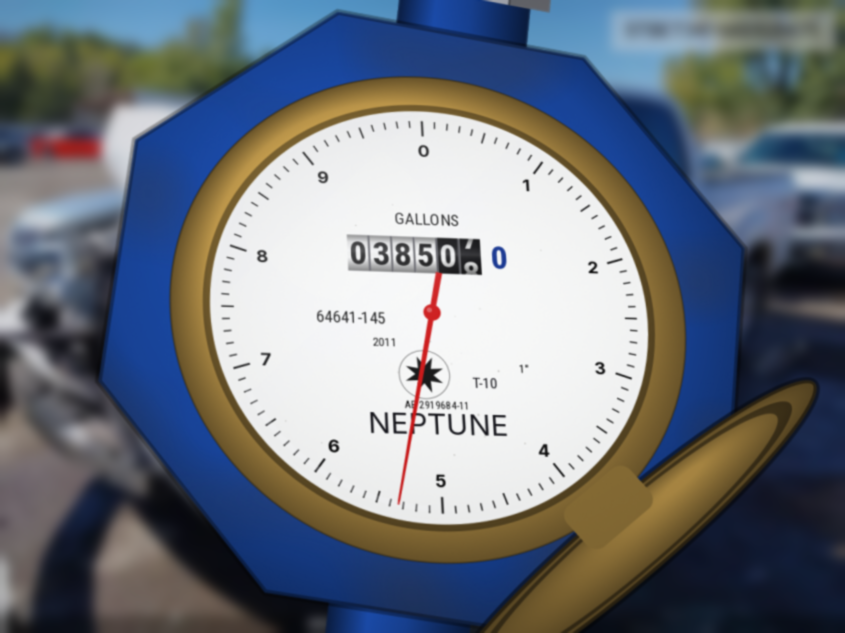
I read 385075.3 gal
